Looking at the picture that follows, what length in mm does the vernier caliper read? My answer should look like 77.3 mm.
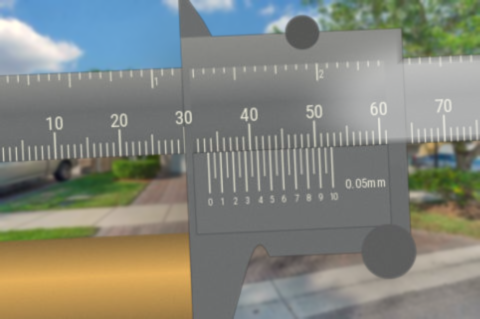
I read 33.5 mm
